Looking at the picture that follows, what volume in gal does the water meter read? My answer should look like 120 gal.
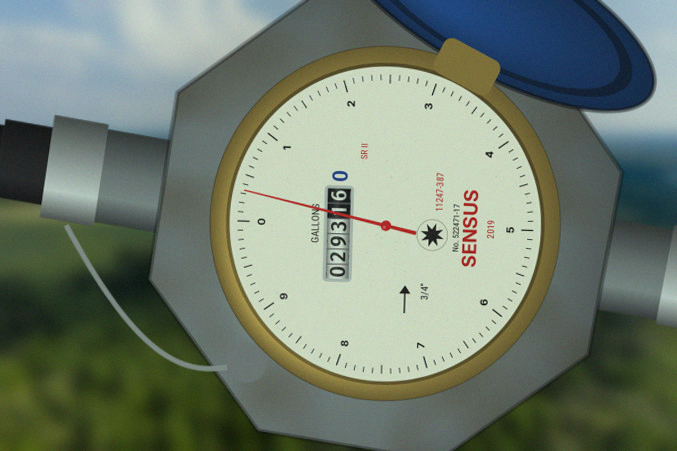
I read 293160.3 gal
